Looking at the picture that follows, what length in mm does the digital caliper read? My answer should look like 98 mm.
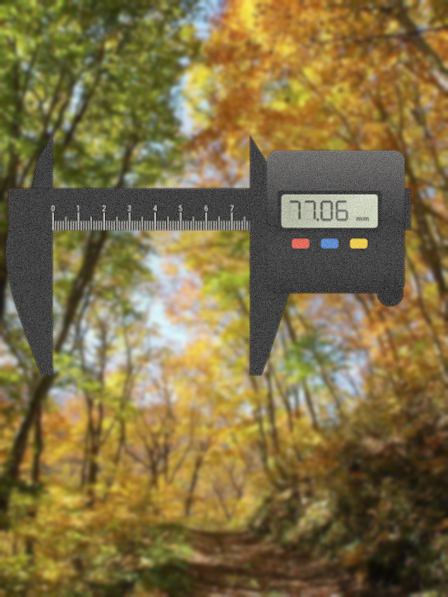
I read 77.06 mm
